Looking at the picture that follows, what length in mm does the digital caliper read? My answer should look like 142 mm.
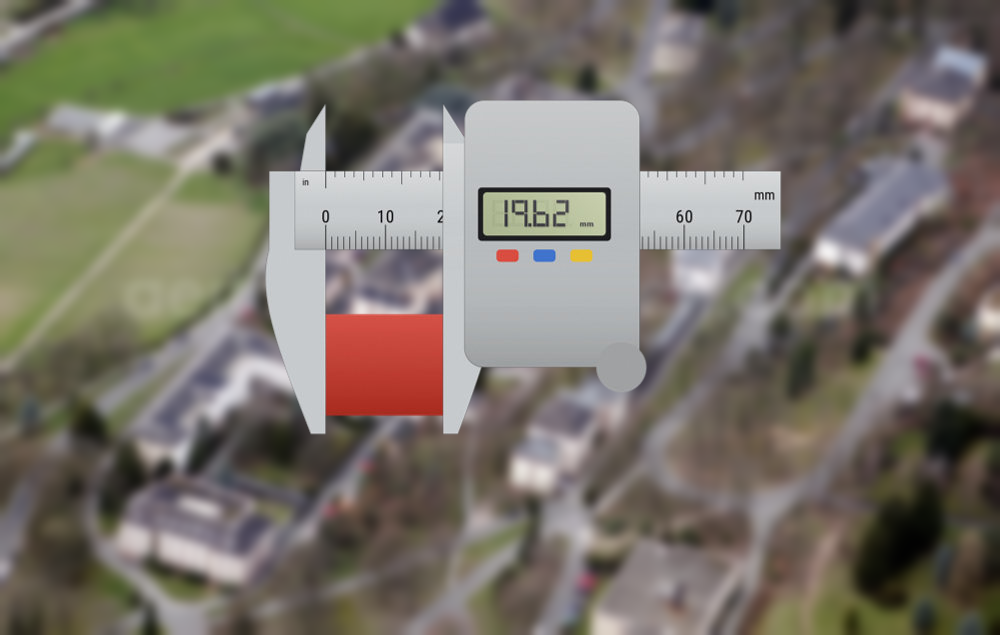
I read 19.62 mm
